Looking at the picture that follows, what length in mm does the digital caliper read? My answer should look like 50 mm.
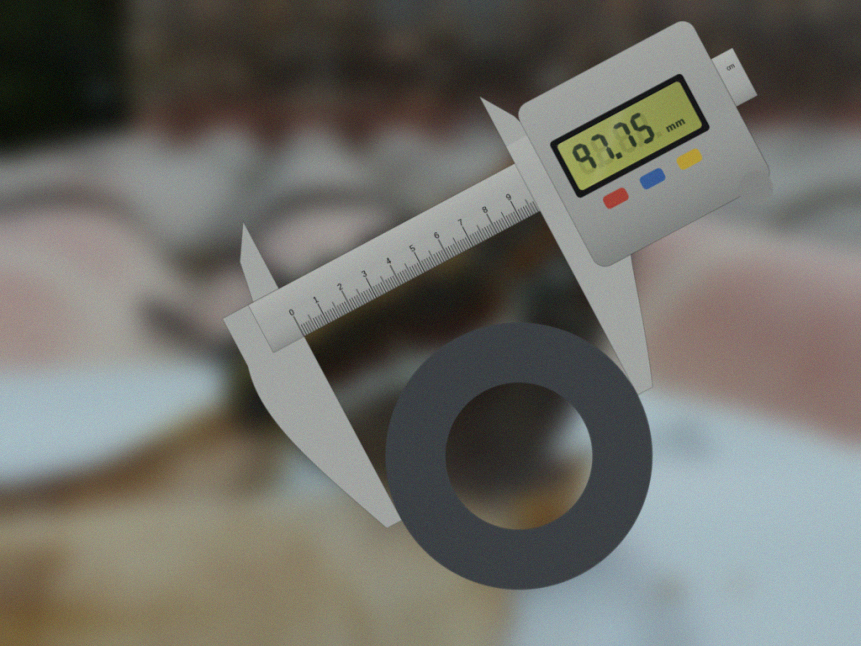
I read 97.75 mm
